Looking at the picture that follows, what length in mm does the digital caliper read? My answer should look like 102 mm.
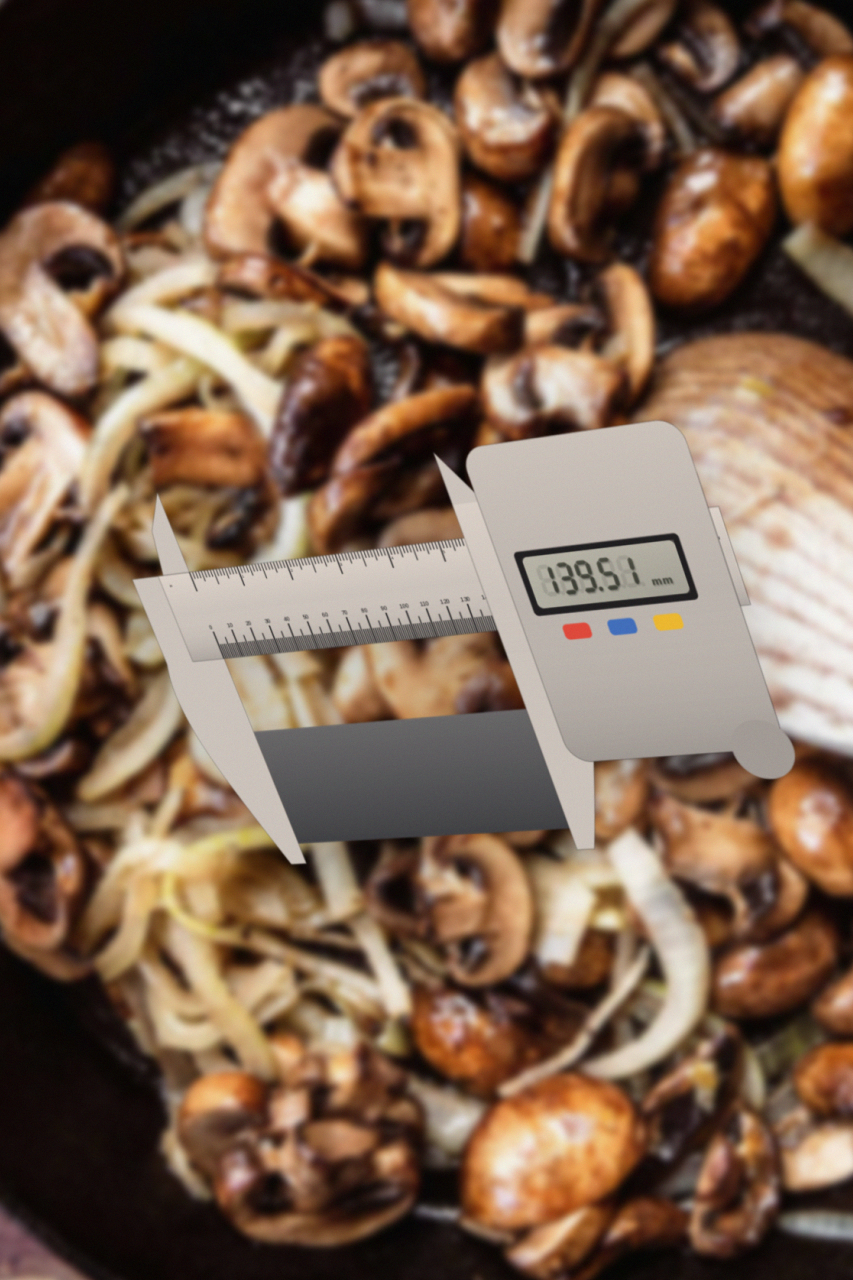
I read 139.51 mm
